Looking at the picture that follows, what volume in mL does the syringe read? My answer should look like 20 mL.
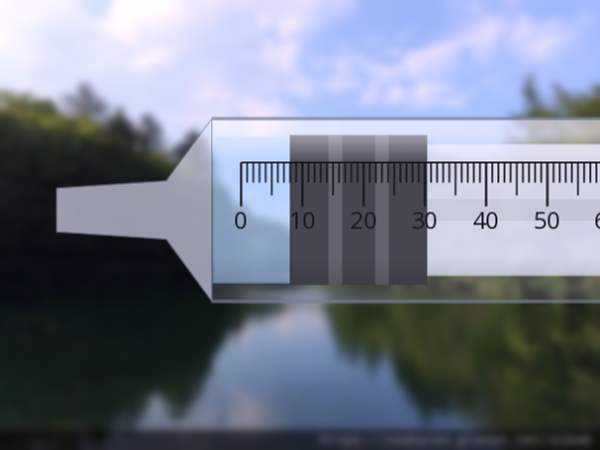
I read 8 mL
